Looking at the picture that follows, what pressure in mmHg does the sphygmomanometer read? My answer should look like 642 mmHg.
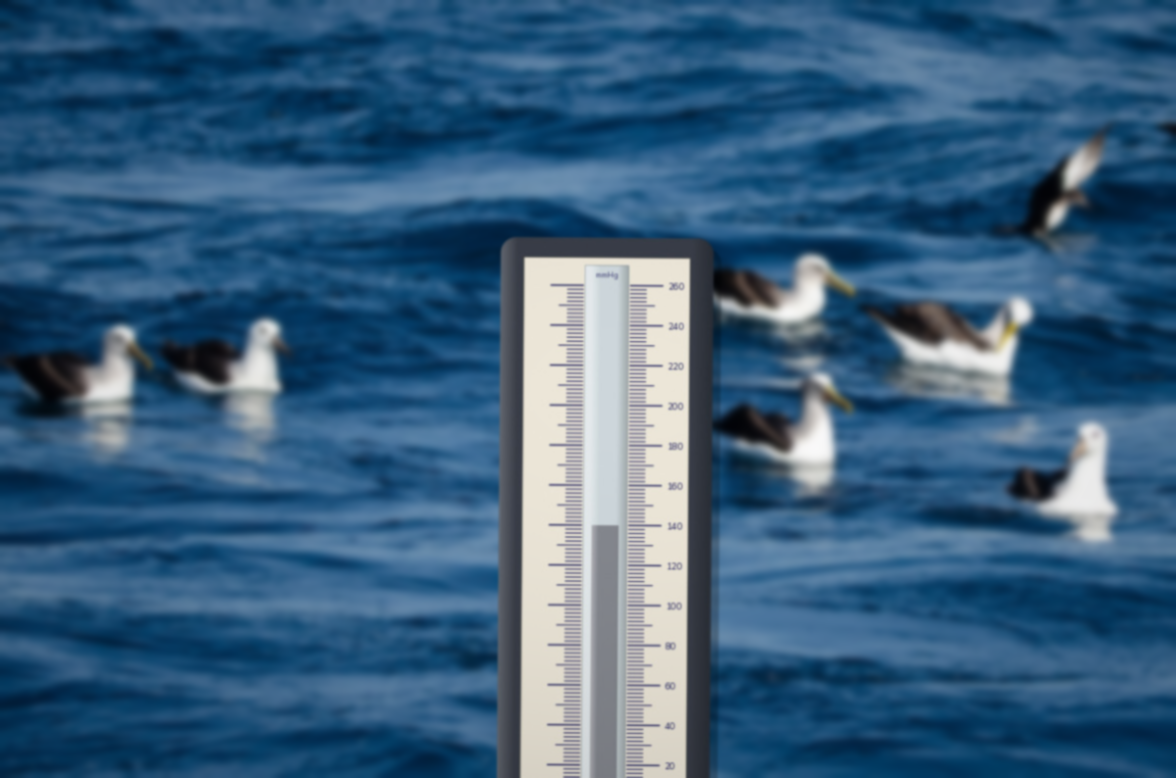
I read 140 mmHg
